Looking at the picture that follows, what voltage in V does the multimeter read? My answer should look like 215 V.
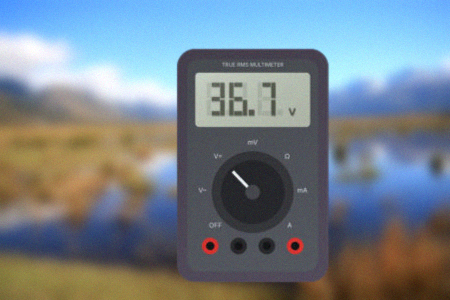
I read 36.7 V
